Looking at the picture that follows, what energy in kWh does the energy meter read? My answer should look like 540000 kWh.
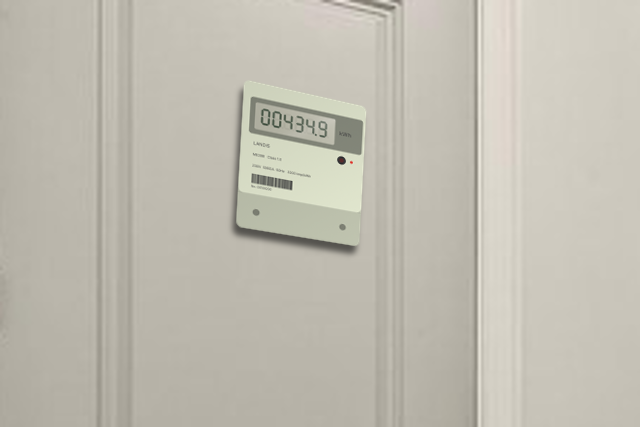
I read 434.9 kWh
